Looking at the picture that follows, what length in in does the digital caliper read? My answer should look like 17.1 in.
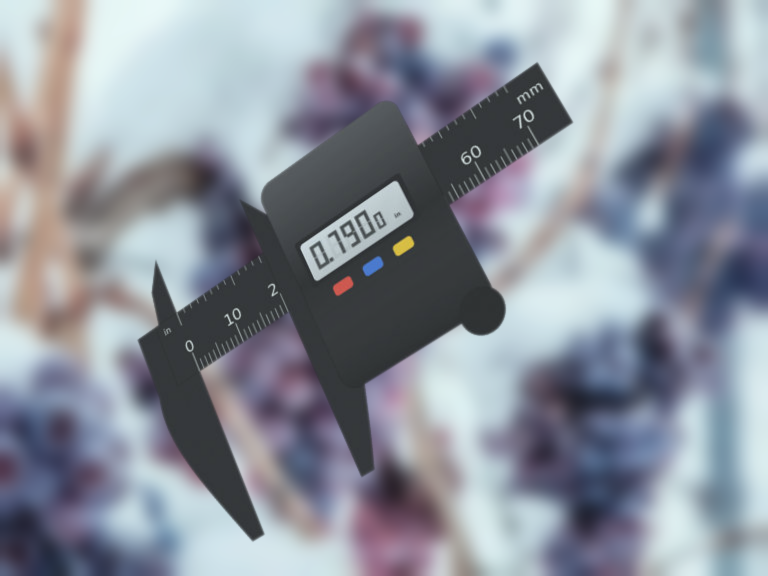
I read 0.7900 in
